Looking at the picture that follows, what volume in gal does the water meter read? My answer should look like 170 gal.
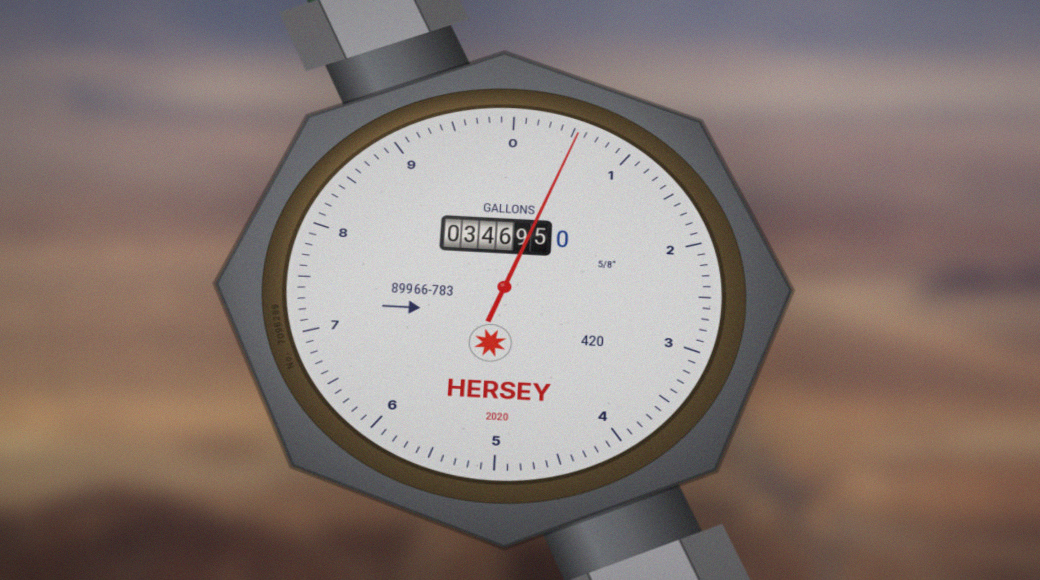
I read 346950.5 gal
